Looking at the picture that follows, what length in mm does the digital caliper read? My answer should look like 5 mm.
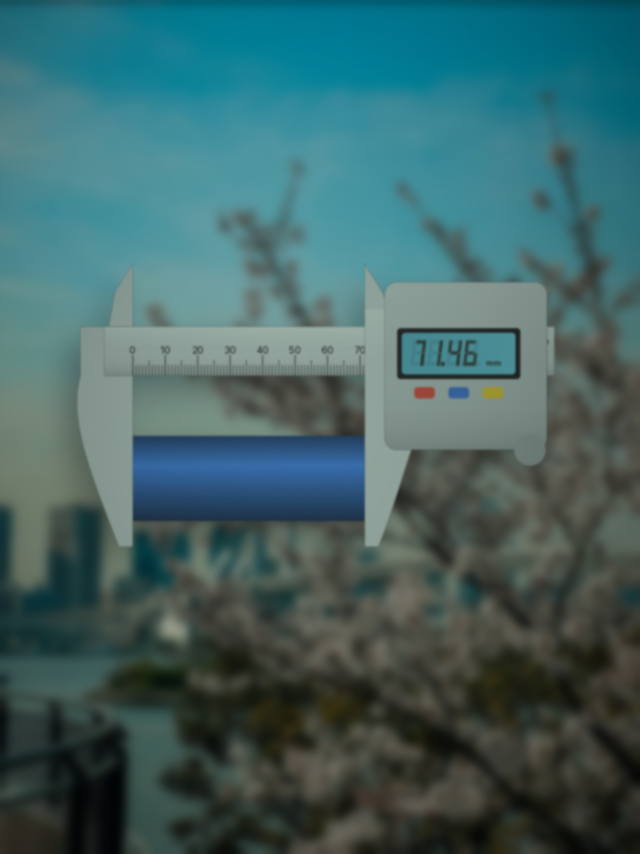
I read 71.46 mm
